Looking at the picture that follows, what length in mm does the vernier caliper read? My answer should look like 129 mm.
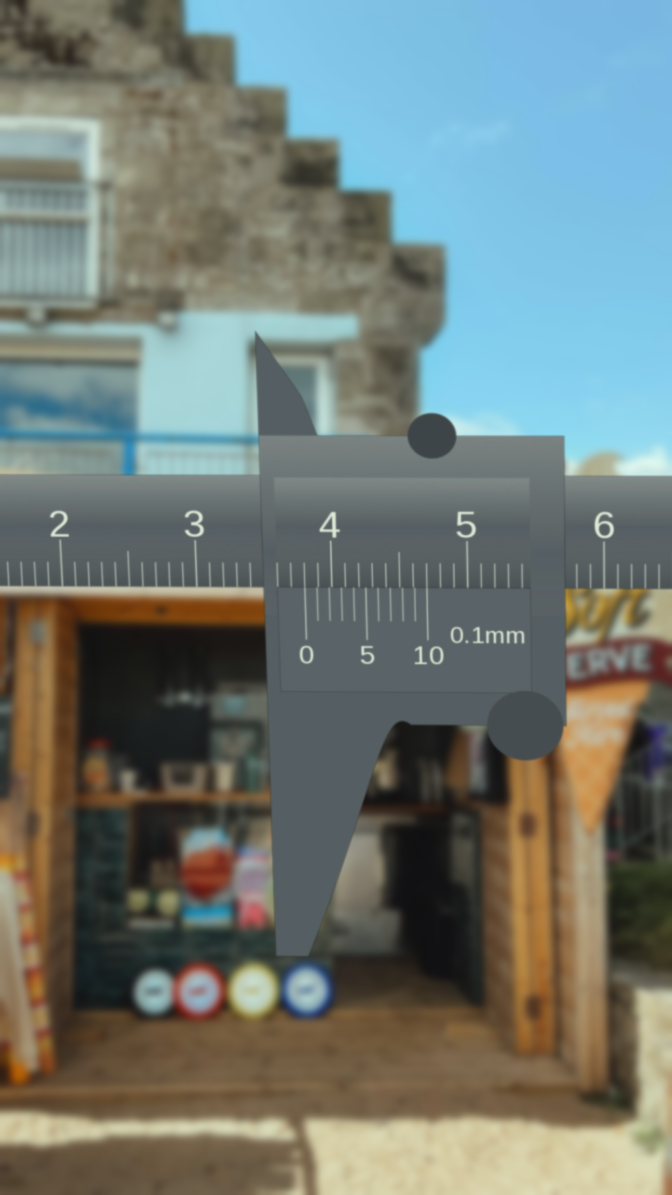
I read 38.0 mm
